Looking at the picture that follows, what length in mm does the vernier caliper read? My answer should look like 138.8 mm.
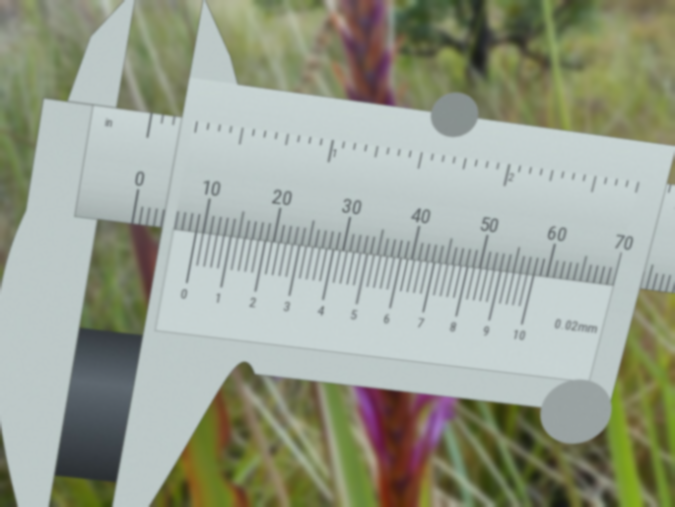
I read 9.0 mm
